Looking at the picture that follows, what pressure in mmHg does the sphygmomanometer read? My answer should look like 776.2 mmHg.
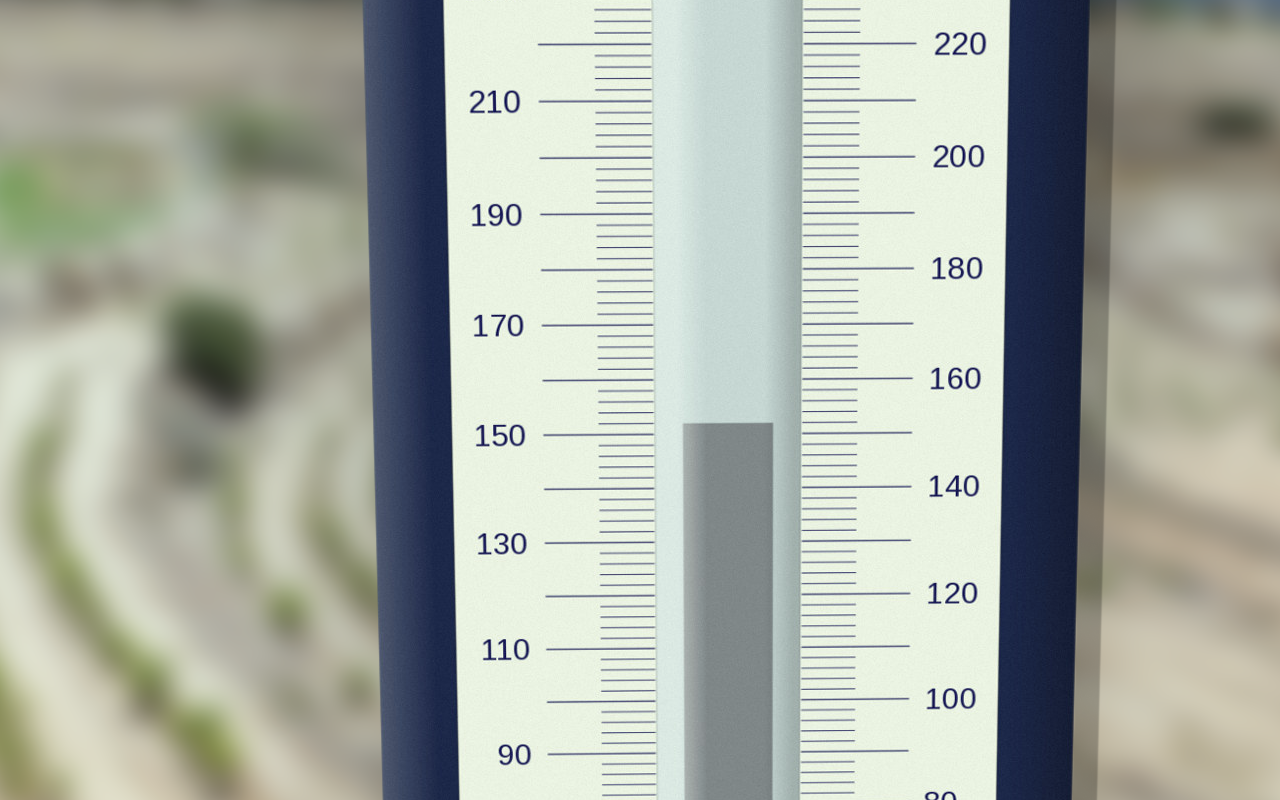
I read 152 mmHg
